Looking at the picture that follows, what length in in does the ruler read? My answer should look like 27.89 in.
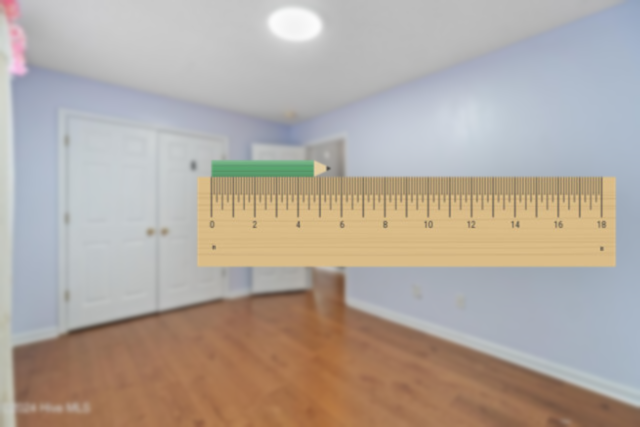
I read 5.5 in
